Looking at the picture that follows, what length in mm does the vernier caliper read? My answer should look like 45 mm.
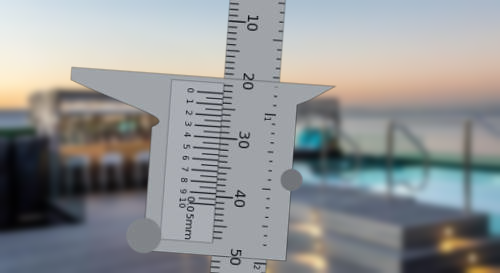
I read 22.4 mm
